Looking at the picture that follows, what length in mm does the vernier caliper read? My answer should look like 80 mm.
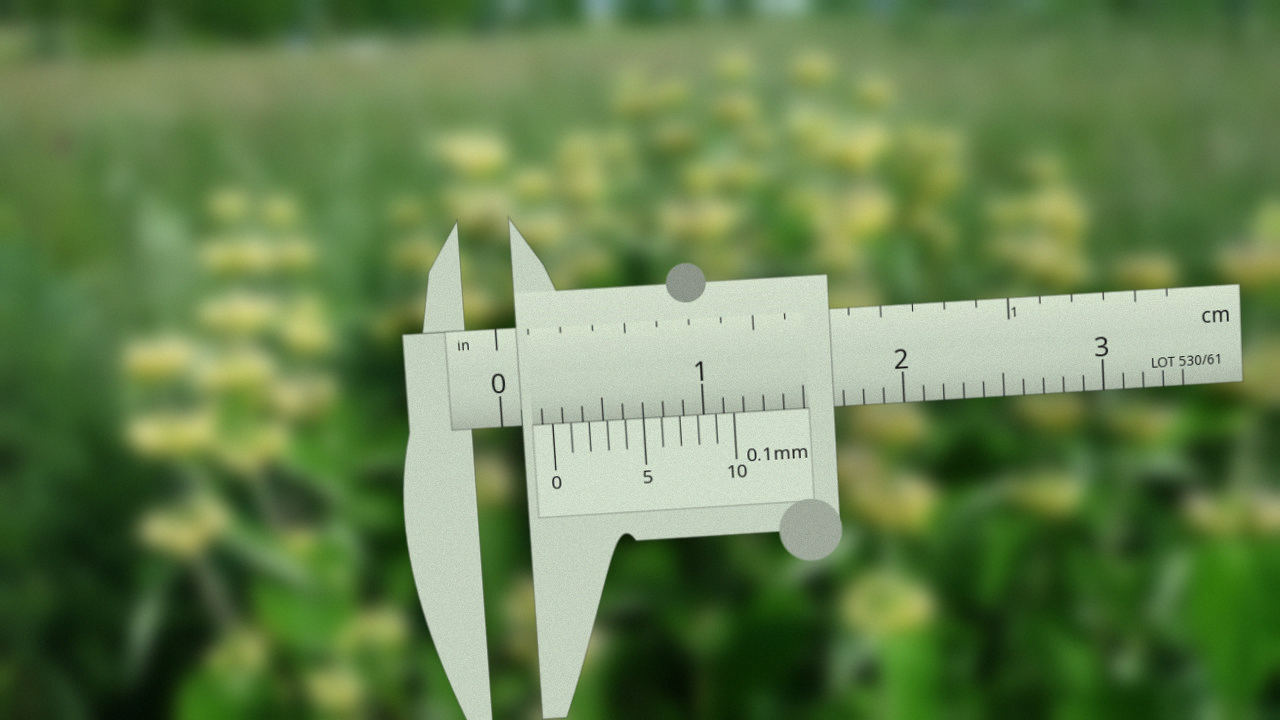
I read 2.5 mm
